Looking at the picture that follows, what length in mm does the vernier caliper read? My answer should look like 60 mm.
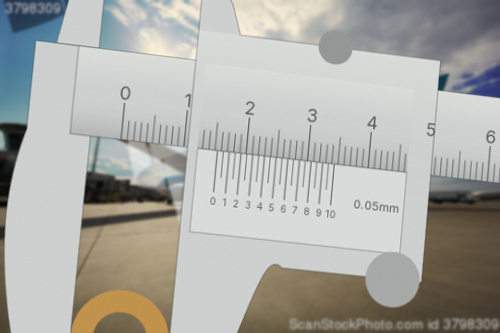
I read 15.4 mm
